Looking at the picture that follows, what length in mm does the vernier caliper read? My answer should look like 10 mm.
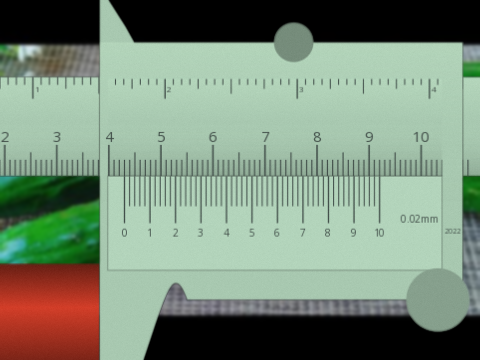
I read 43.0 mm
